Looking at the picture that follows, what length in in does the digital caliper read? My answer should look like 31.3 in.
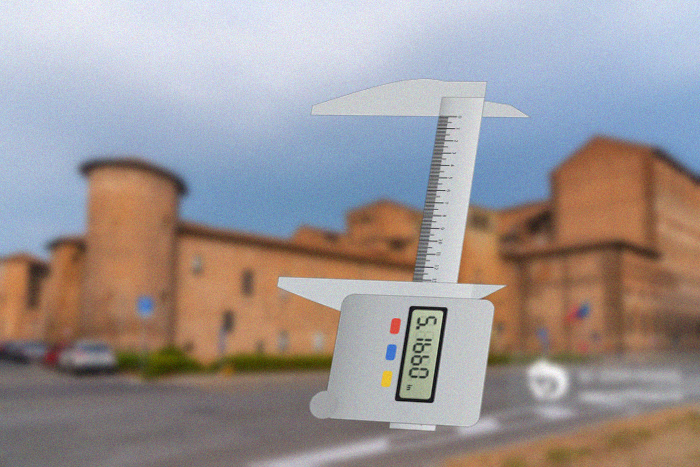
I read 5.1660 in
